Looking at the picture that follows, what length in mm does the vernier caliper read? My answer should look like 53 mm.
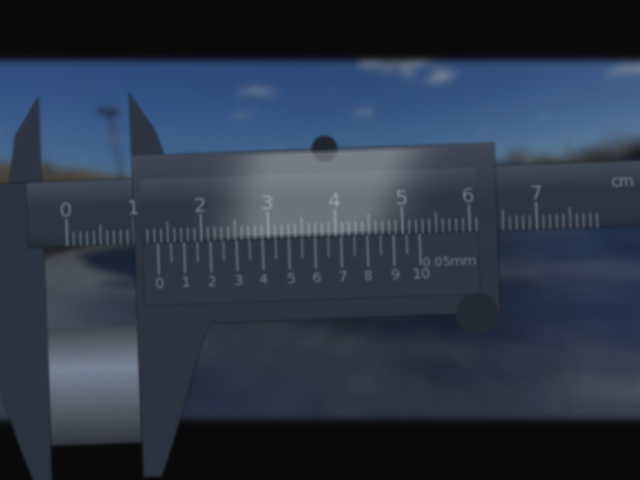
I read 13.5 mm
